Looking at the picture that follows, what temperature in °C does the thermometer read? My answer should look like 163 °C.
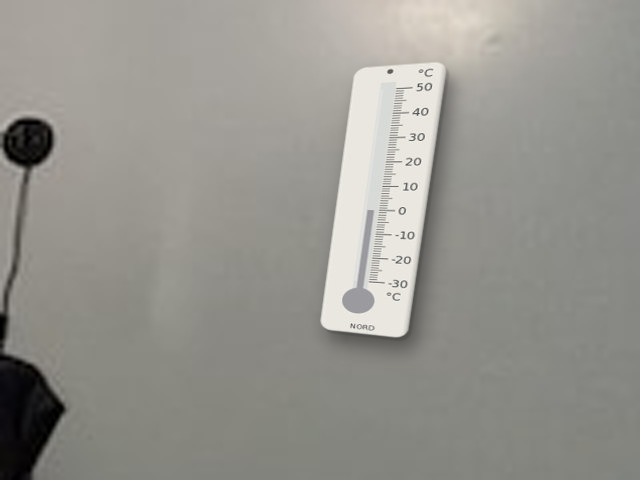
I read 0 °C
